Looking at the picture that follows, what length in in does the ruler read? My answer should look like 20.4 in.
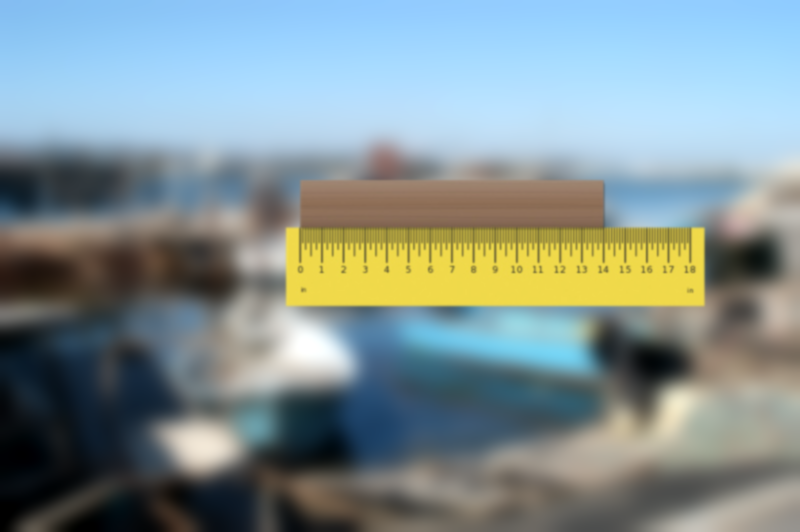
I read 14 in
